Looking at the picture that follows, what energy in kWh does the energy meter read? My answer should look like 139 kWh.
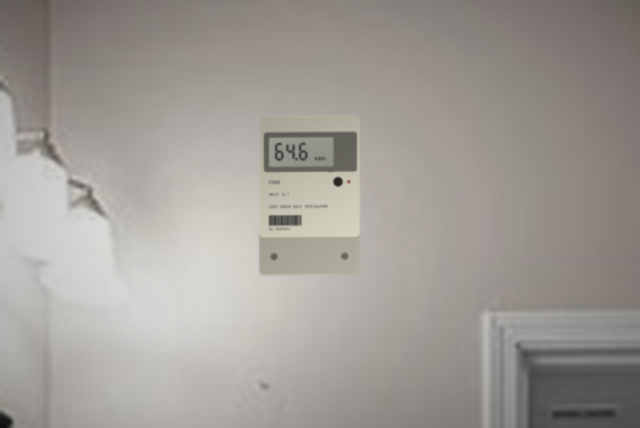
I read 64.6 kWh
